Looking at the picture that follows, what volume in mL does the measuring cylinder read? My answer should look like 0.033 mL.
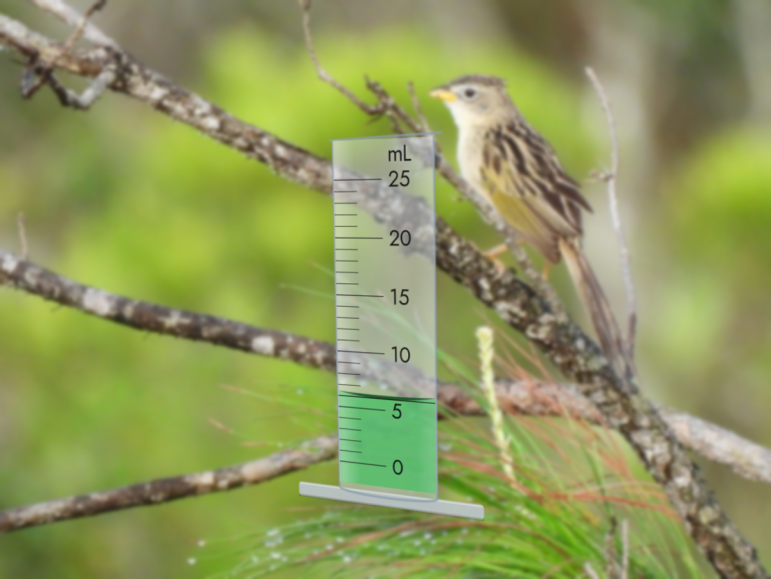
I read 6 mL
